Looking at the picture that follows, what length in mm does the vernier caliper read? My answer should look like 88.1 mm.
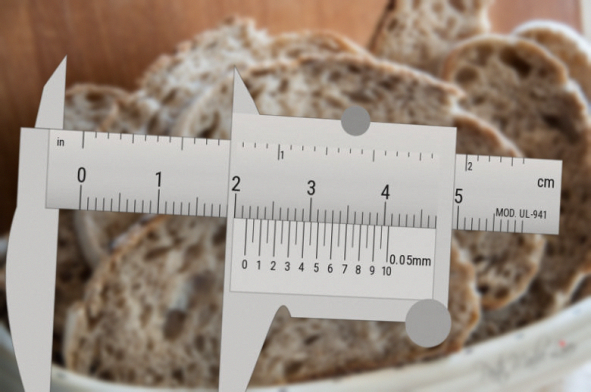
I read 21.6 mm
